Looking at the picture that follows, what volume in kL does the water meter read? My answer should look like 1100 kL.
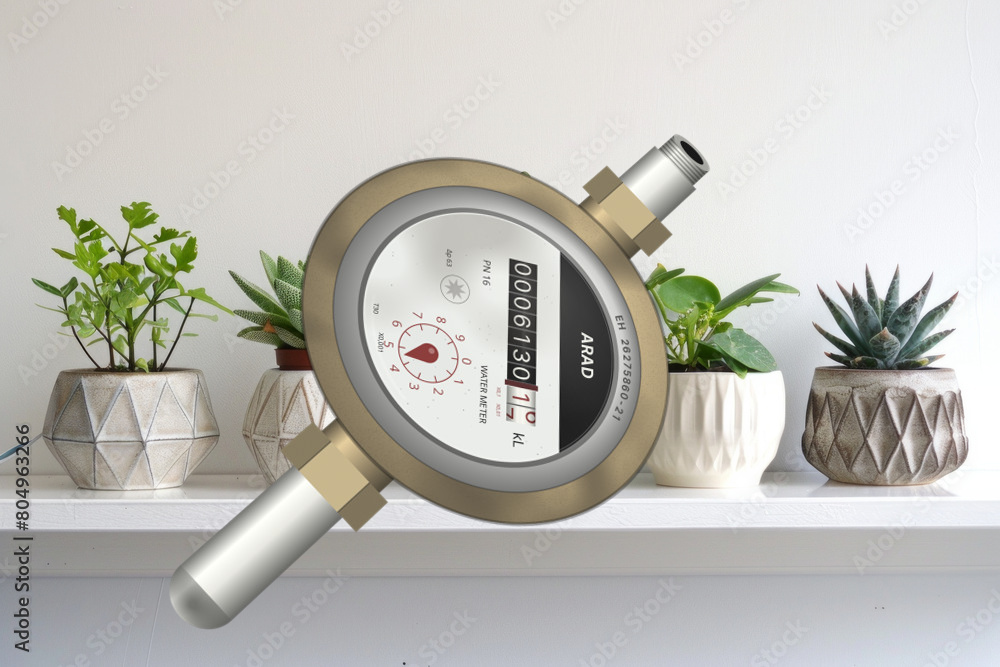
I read 6130.164 kL
